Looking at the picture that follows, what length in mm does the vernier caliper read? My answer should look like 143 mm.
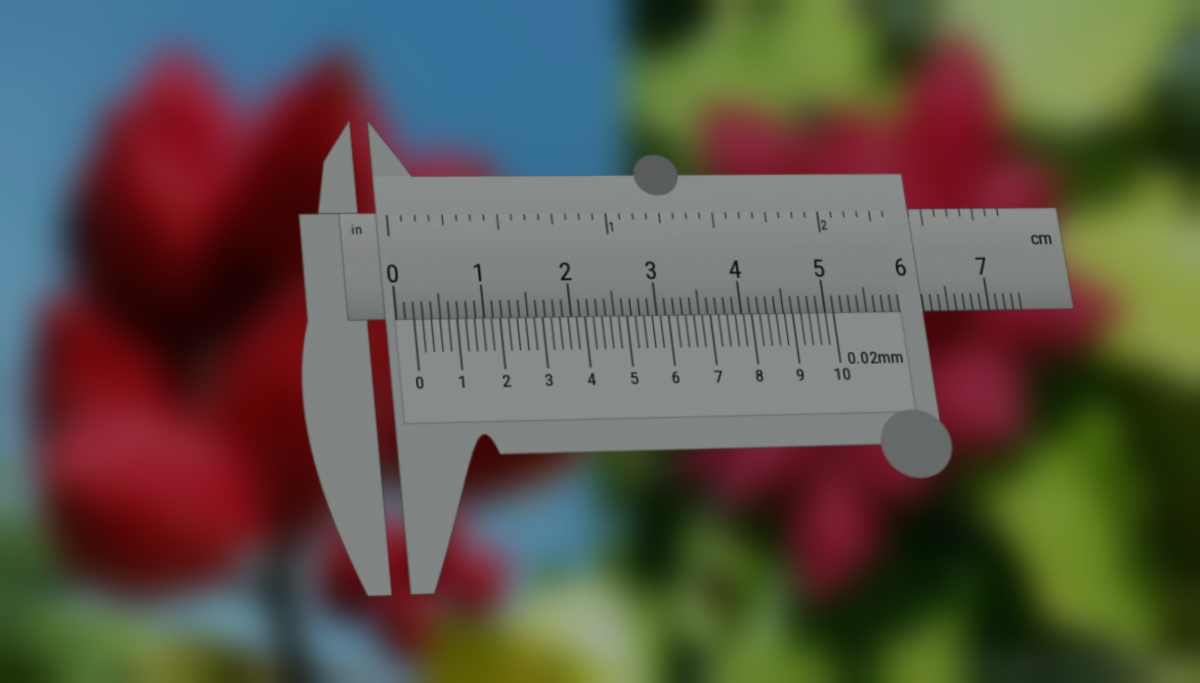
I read 2.0 mm
